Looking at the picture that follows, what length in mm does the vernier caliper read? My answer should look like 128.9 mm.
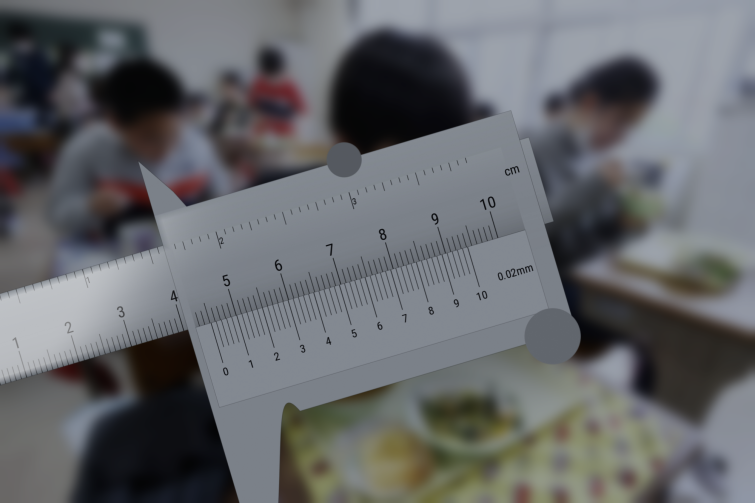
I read 45.2 mm
